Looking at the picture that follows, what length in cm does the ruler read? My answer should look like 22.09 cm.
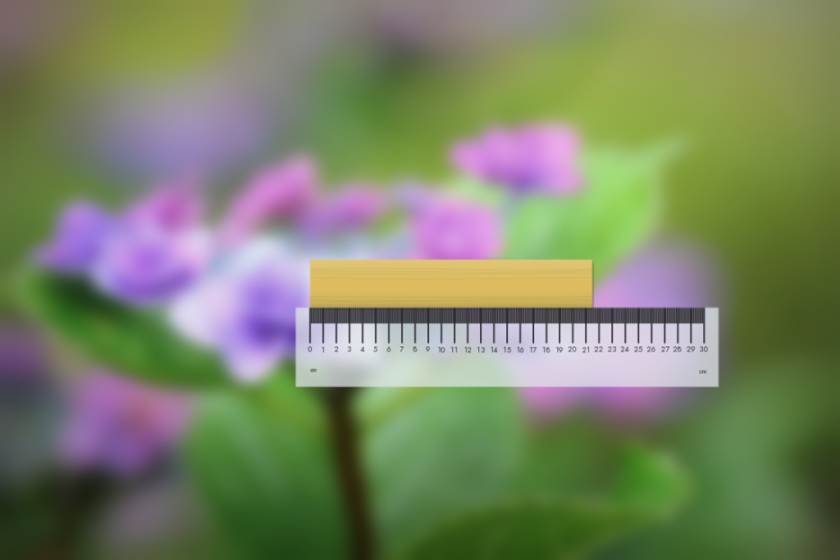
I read 21.5 cm
